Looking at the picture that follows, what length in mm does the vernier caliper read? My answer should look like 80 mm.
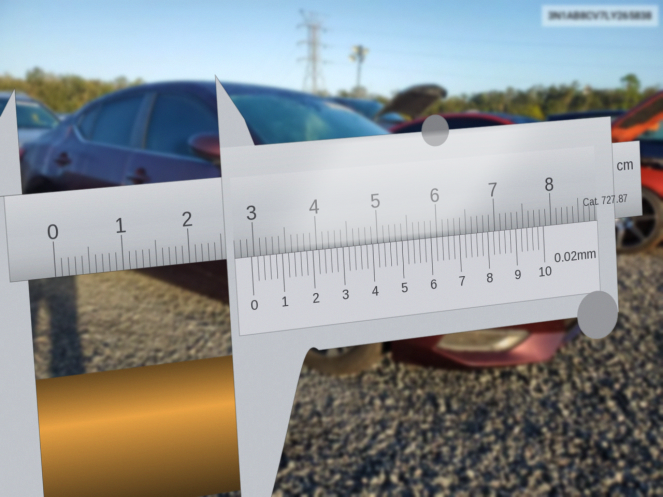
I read 29.6 mm
